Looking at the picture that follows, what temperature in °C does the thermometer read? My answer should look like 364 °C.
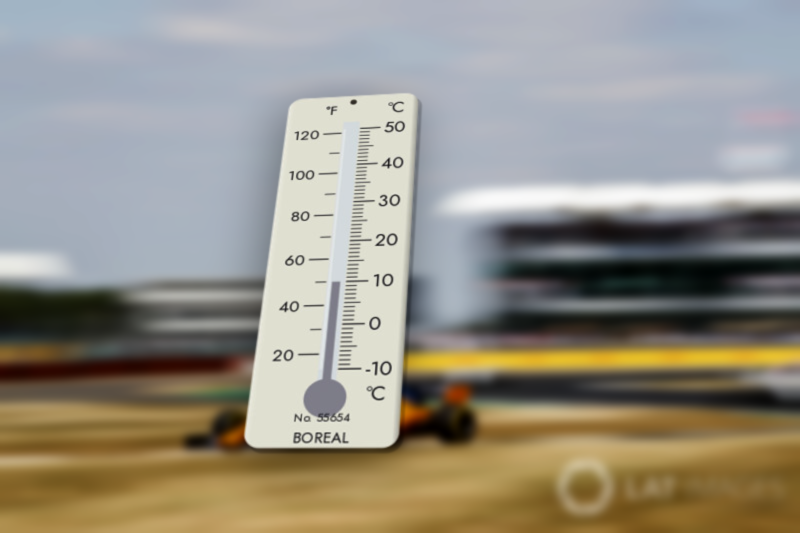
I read 10 °C
